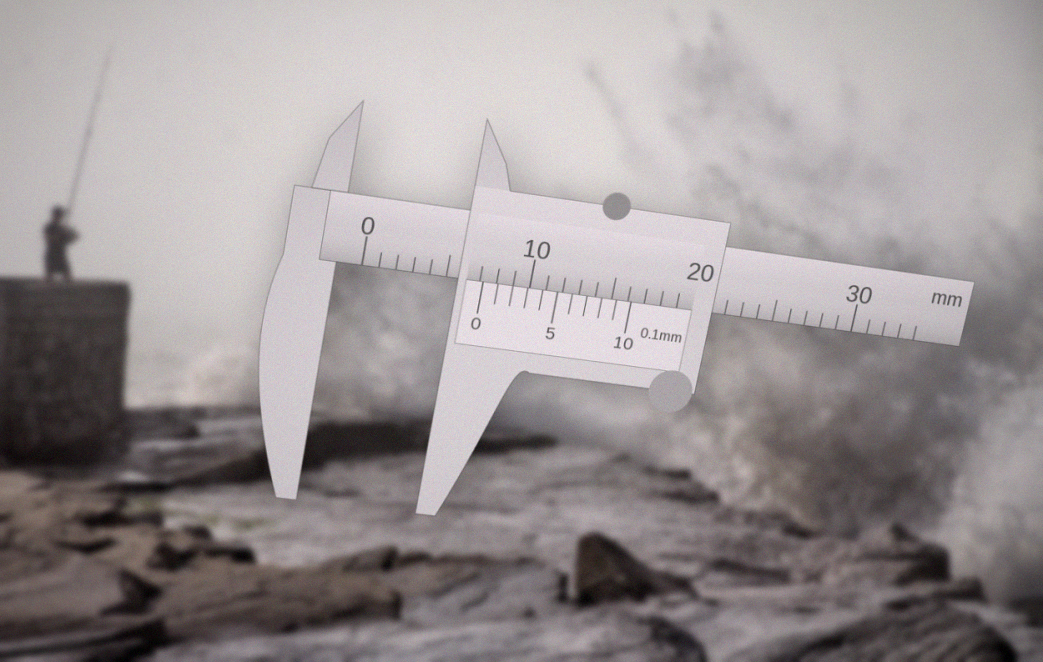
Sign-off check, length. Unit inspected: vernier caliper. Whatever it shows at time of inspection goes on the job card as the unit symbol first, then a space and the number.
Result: mm 7.2
